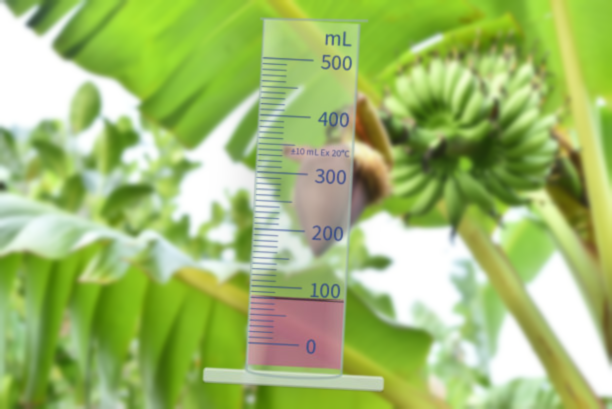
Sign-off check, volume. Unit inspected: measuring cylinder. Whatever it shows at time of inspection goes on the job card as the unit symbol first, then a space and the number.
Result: mL 80
